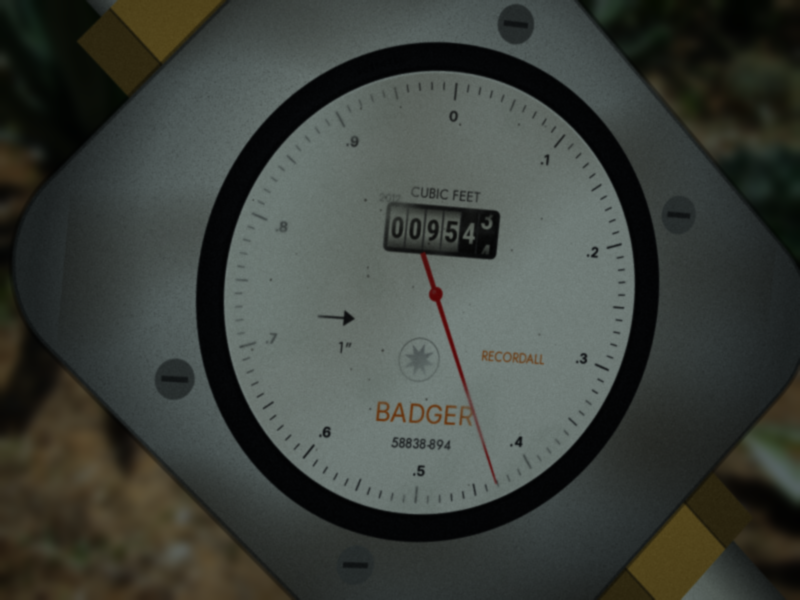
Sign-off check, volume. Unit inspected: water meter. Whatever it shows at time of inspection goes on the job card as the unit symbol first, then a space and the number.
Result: ft³ 9543.43
